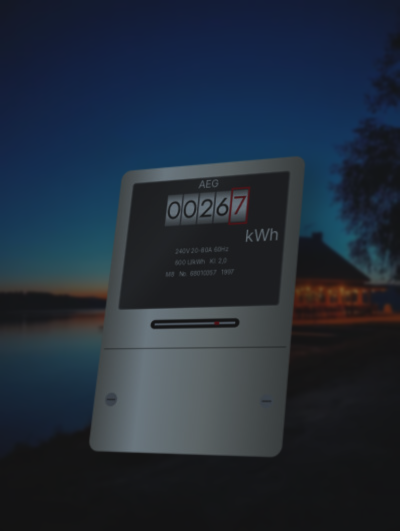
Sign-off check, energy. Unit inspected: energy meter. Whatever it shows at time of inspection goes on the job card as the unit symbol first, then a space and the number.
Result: kWh 26.7
